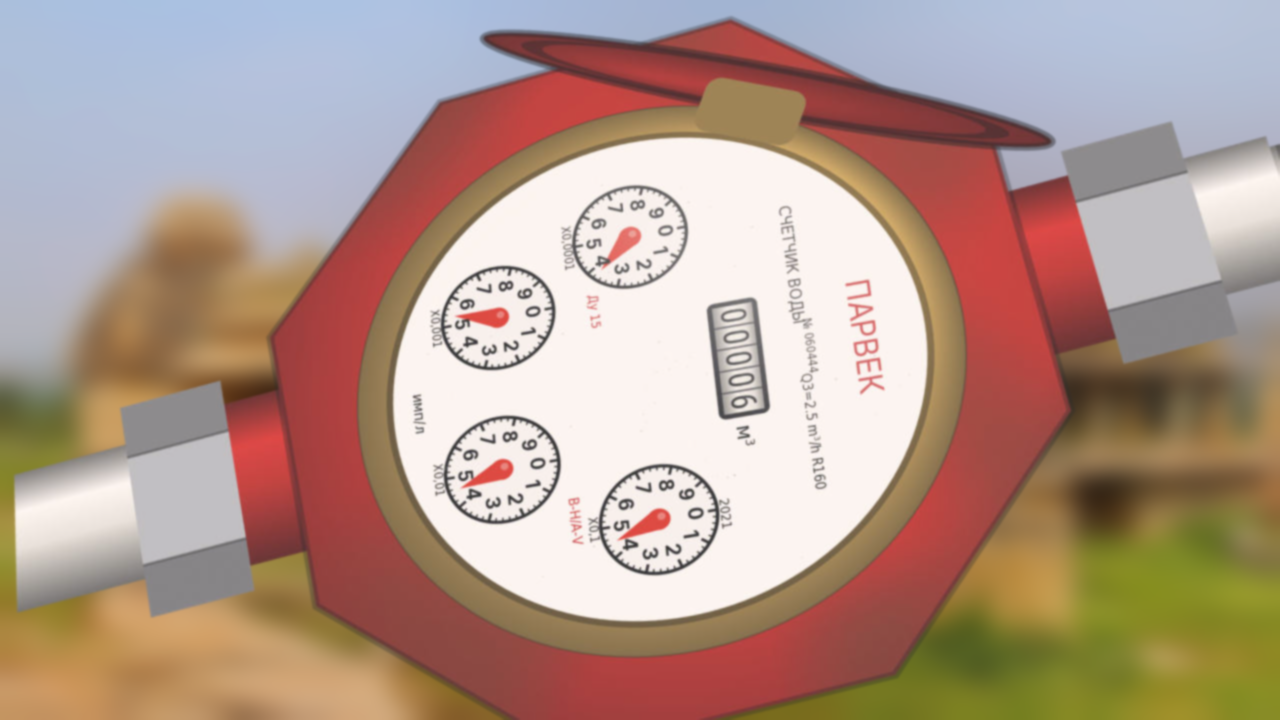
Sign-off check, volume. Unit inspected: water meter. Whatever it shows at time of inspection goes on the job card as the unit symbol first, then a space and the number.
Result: m³ 6.4453
